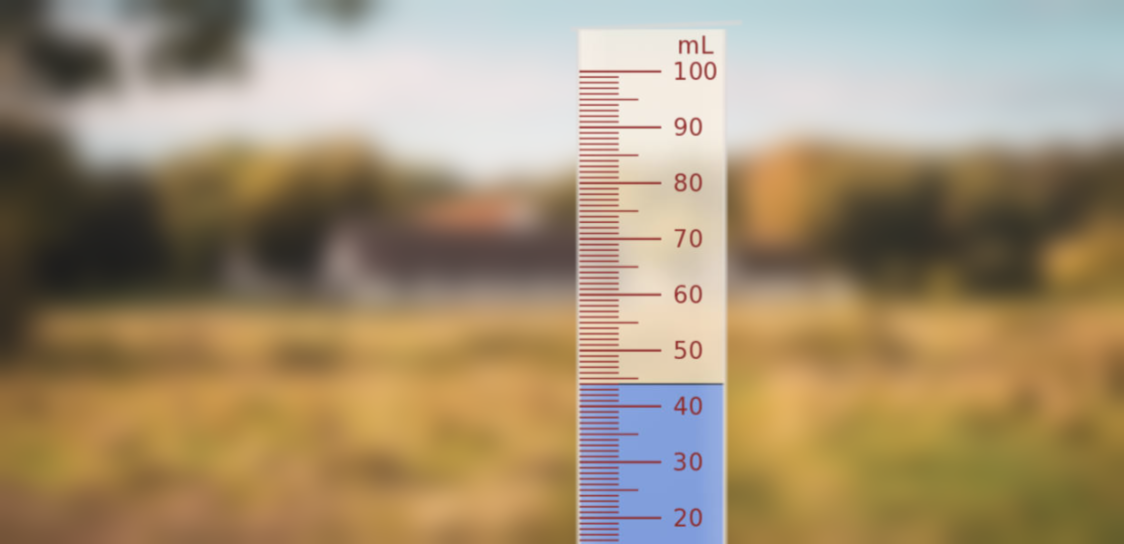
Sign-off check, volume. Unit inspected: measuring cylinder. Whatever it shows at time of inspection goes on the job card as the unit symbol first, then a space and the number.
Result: mL 44
